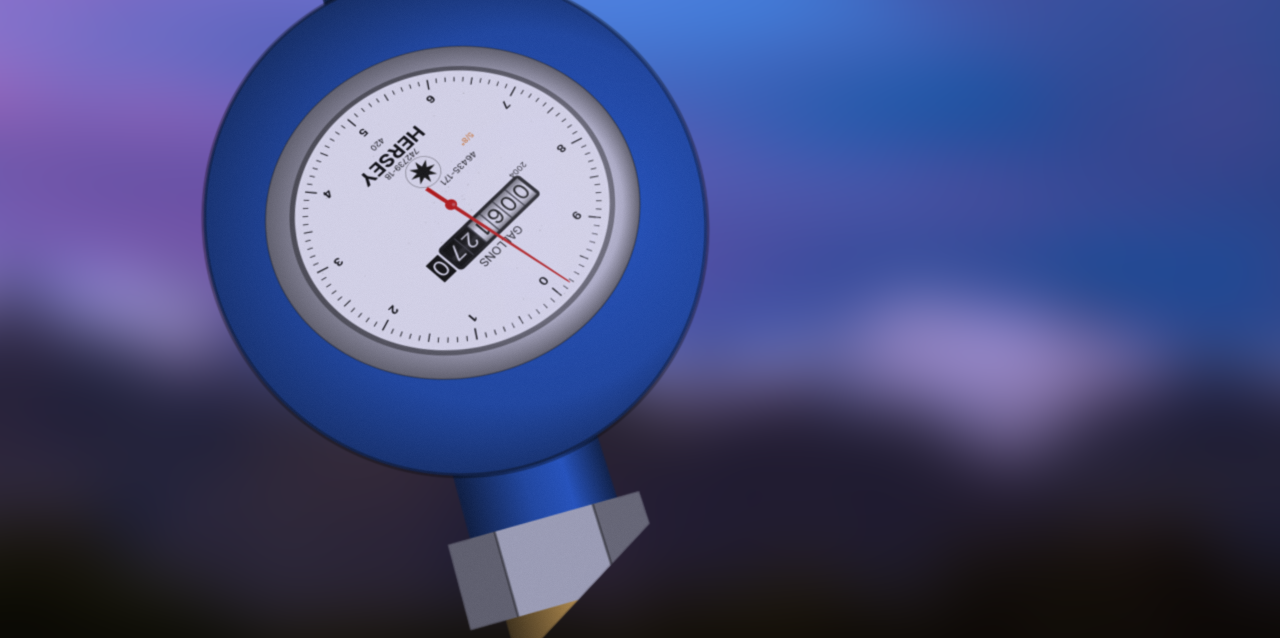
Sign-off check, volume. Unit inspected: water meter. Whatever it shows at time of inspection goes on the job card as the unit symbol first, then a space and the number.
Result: gal 61269.8
